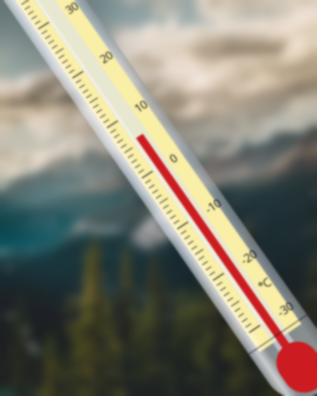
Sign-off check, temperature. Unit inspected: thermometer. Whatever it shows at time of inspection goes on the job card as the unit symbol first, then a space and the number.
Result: °C 6
